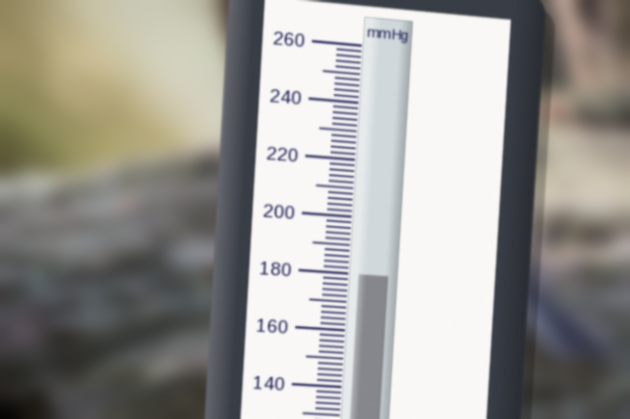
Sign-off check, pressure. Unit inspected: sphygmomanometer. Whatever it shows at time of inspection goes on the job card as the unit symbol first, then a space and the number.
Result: mmHg 180
